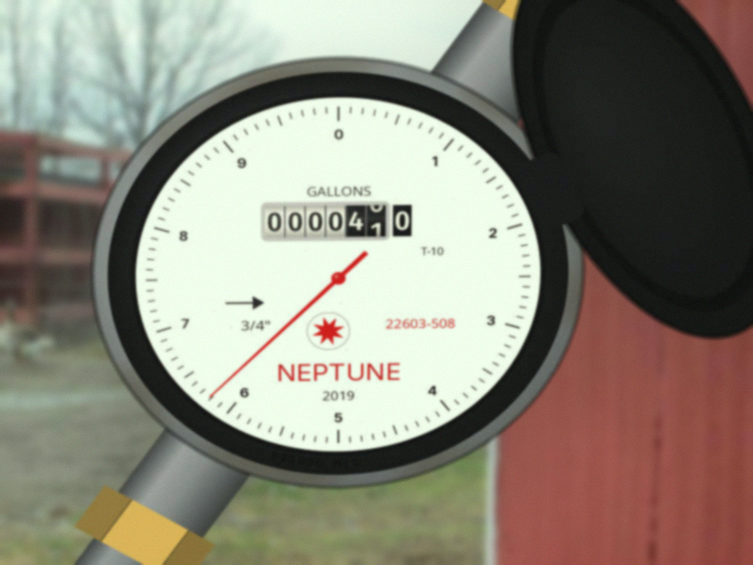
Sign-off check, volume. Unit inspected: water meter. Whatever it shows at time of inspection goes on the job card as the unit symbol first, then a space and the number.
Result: gal 406.2
